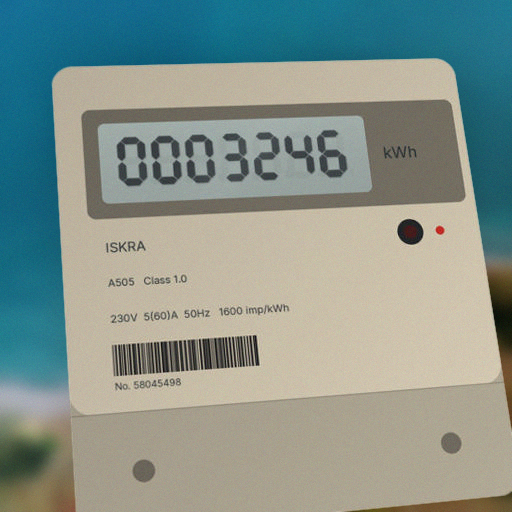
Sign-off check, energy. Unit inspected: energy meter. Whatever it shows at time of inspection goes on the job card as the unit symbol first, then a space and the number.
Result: kWh 3246
